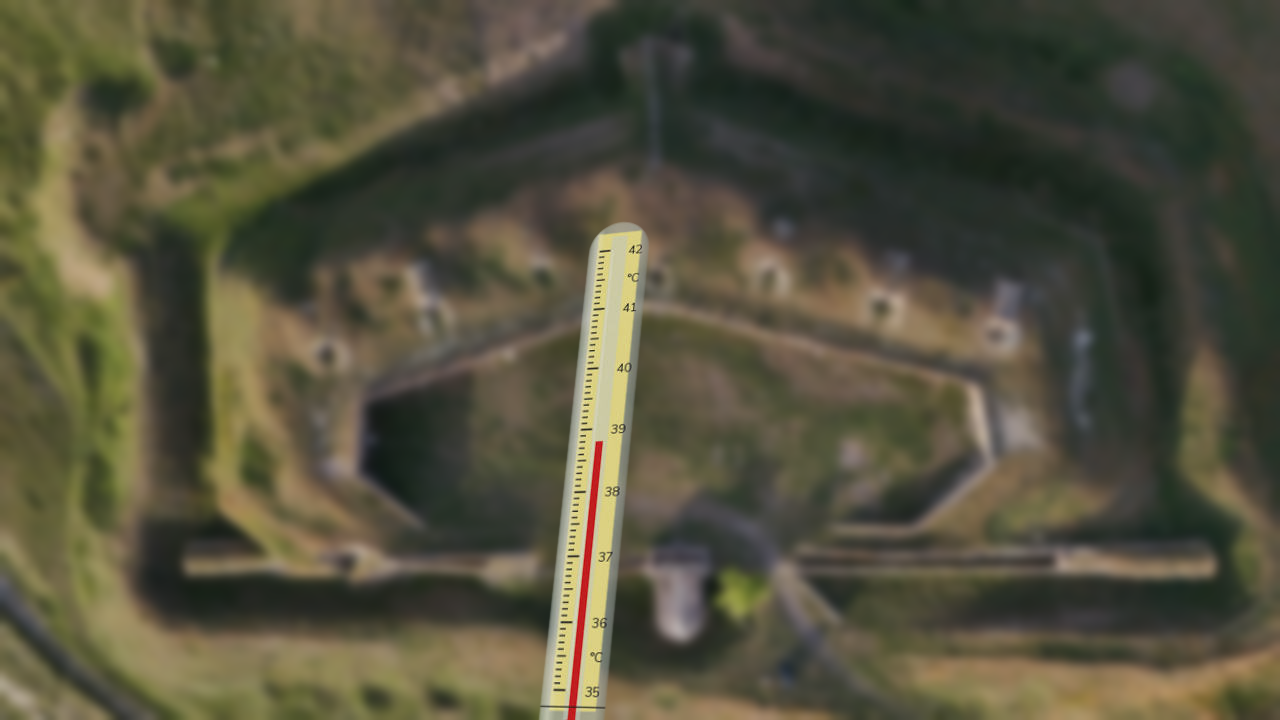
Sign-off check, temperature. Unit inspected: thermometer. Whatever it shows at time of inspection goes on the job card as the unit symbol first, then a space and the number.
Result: °C 38.8
